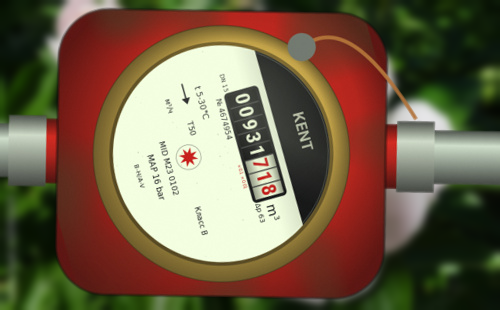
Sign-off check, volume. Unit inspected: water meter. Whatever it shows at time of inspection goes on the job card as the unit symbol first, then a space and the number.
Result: m³ 931.718
